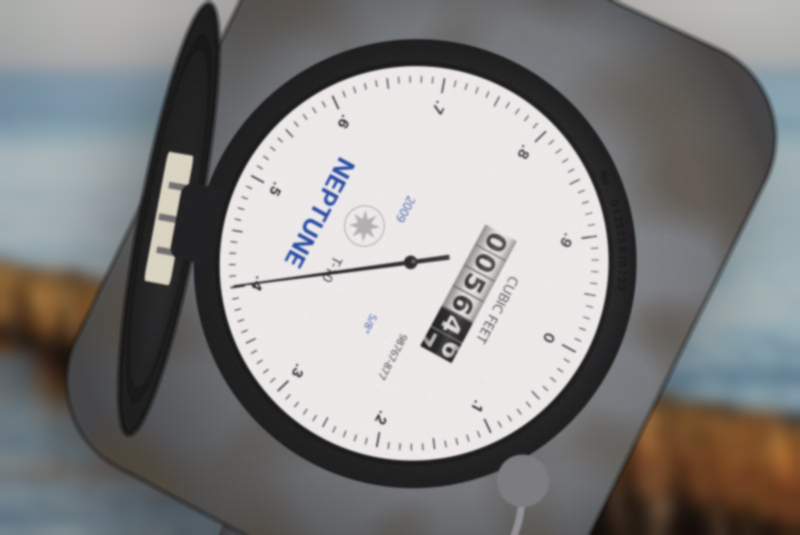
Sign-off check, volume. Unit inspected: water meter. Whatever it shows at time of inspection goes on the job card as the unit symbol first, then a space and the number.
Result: ft³ 5646.40
